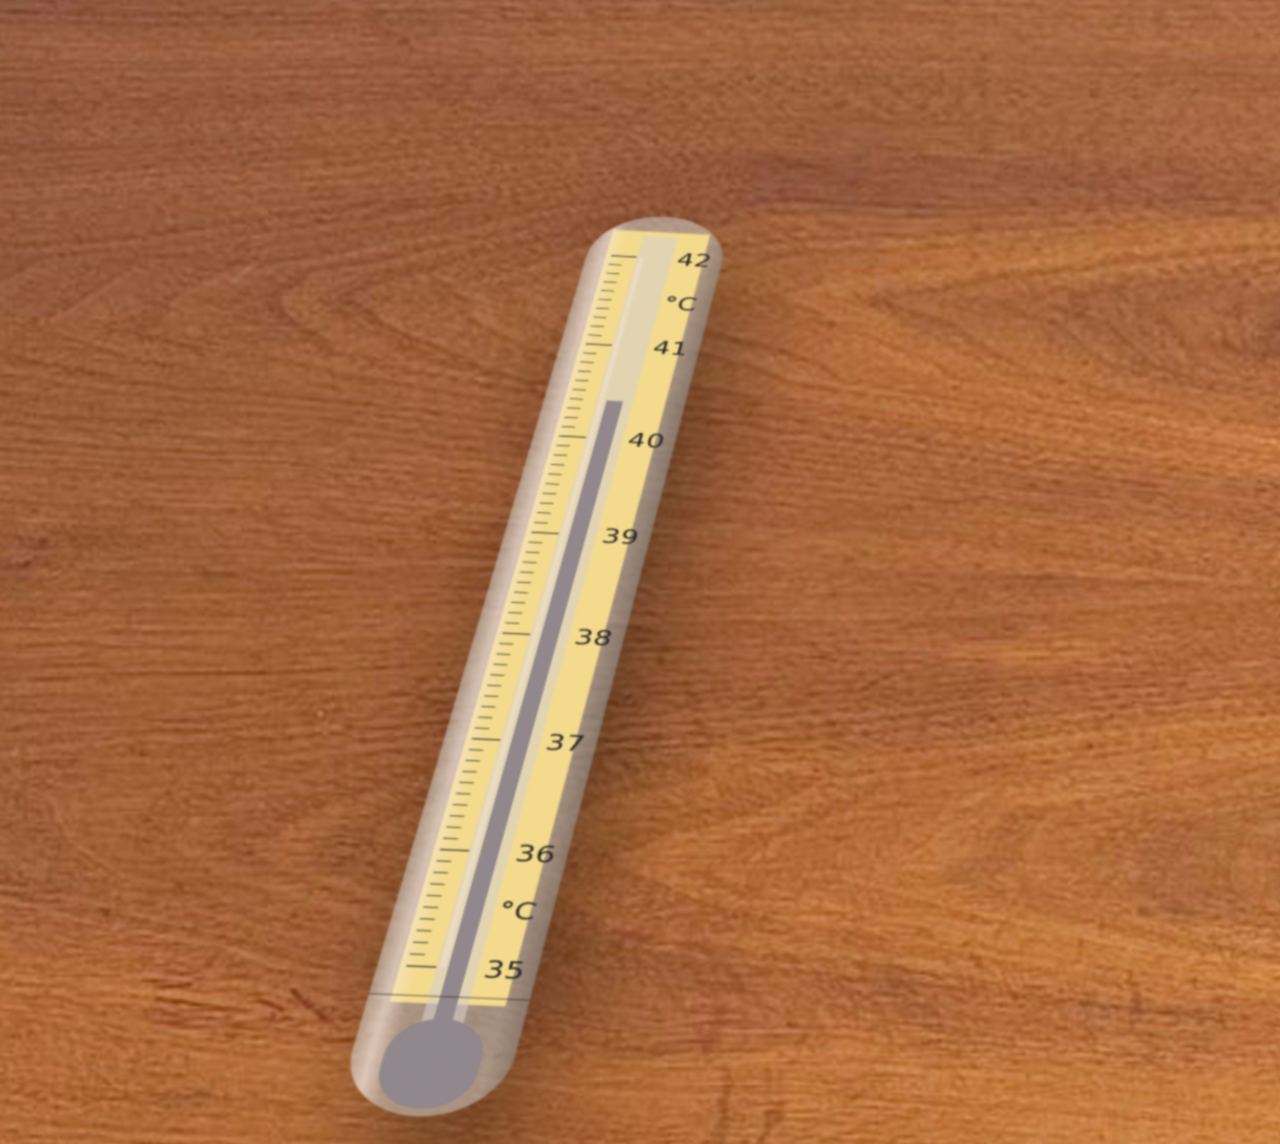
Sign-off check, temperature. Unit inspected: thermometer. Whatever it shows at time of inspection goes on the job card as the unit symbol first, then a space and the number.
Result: °C 40.4
